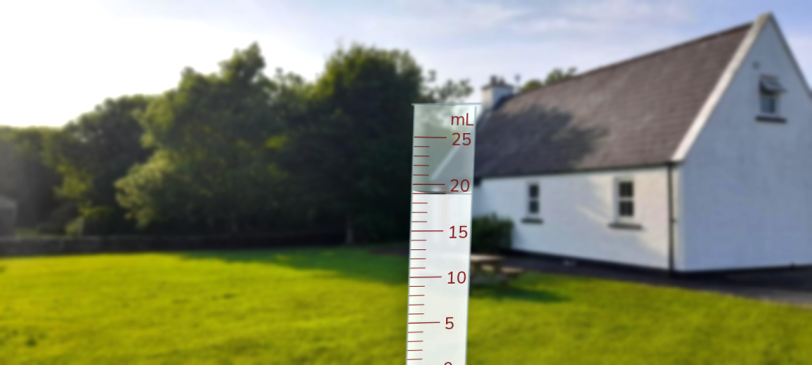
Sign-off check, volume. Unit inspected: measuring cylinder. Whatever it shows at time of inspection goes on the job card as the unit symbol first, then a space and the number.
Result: mL 19
